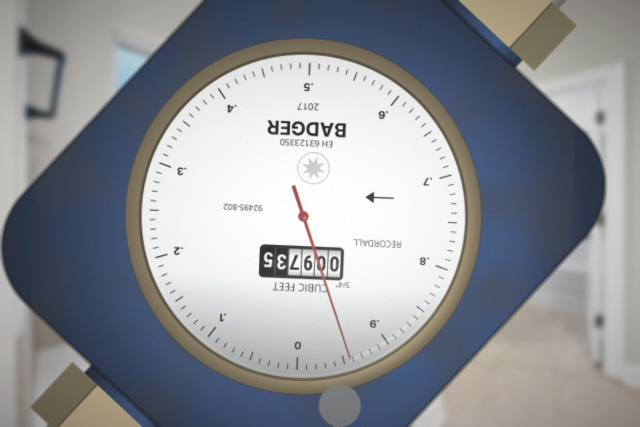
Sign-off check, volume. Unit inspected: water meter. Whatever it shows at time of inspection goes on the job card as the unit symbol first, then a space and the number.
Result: ft³ 9734.94
